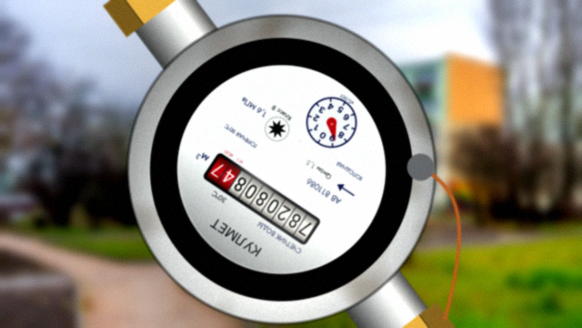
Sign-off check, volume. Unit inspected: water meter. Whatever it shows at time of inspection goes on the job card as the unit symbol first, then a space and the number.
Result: m³ 7820808.478
